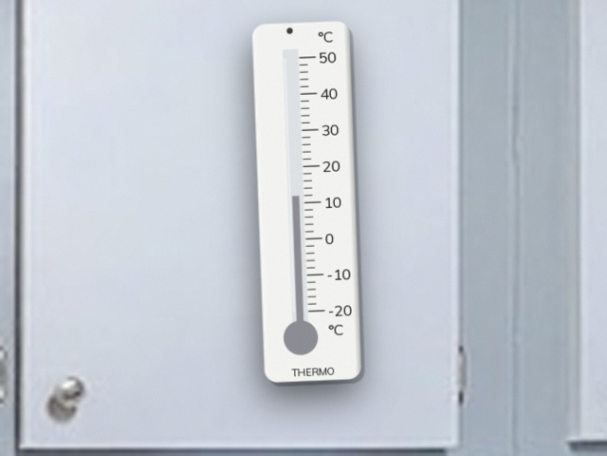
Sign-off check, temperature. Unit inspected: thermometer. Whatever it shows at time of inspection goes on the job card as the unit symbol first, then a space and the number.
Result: °C 12
